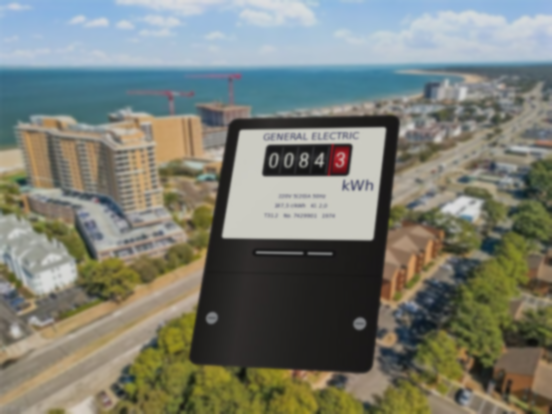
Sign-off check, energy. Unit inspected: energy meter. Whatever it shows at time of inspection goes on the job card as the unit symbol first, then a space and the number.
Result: kWh 84.3
